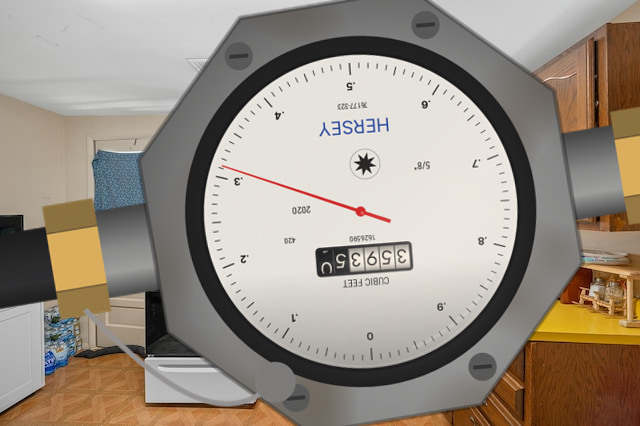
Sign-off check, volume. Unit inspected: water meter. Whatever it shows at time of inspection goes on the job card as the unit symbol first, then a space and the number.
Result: ft³ 359350.31
